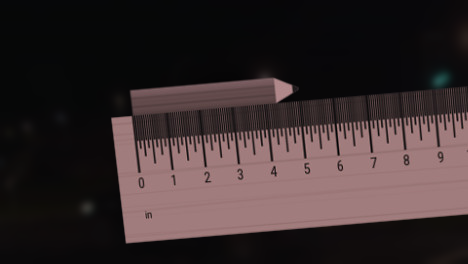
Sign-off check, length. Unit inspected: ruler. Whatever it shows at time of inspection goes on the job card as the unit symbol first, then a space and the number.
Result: in 5
